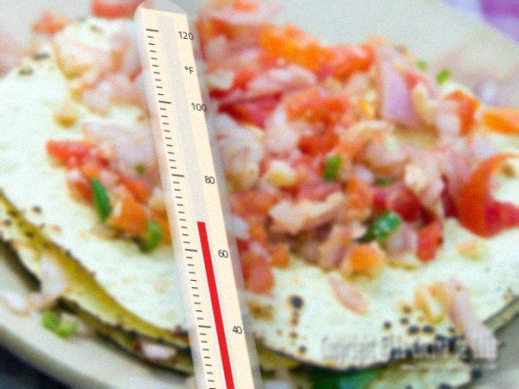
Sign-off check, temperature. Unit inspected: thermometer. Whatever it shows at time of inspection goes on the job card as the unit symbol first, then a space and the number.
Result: °F 68
